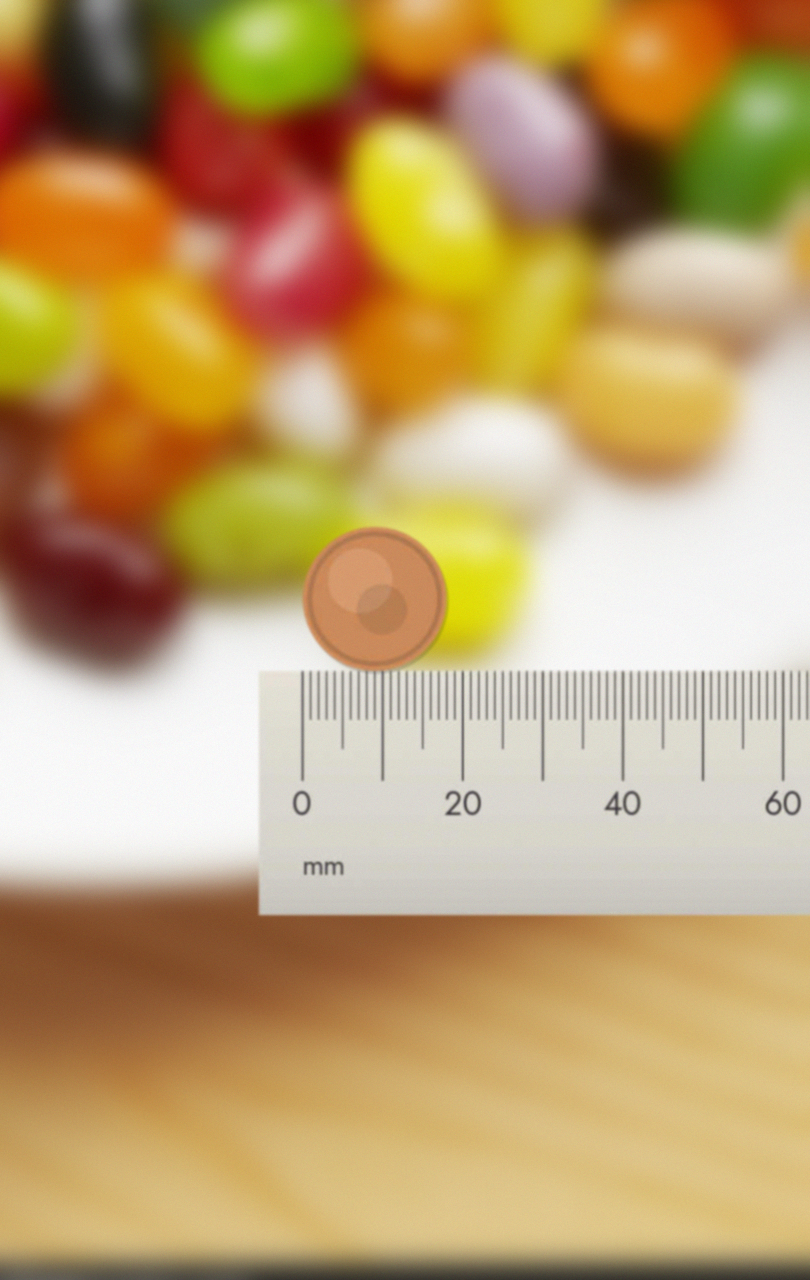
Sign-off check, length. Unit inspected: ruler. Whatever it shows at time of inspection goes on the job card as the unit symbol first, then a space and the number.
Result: mm 18
